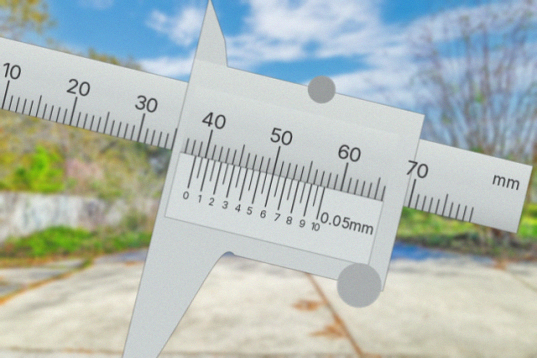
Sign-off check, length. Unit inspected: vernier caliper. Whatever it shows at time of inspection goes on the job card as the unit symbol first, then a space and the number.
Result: mm 38.6
